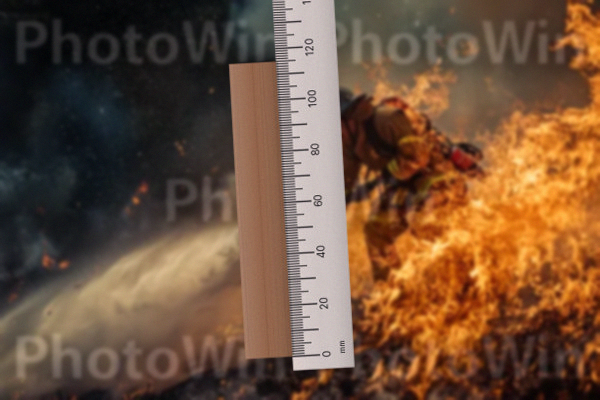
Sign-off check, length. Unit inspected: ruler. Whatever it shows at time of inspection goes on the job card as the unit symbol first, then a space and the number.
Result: mm 115
